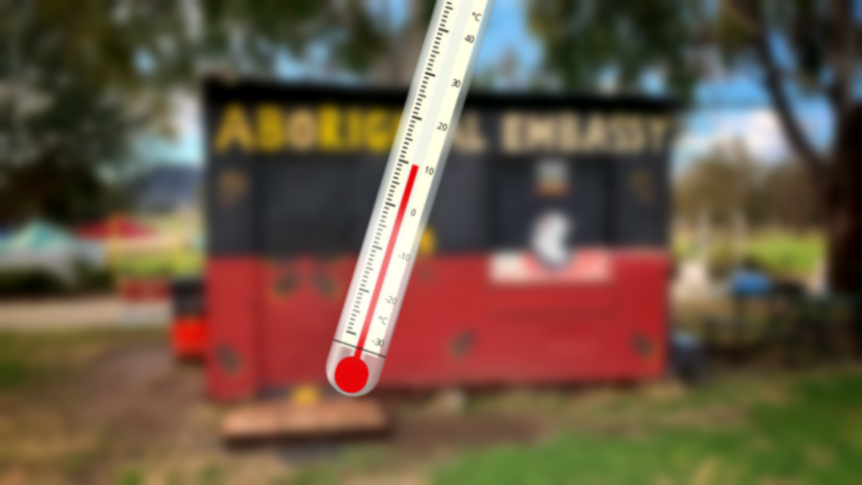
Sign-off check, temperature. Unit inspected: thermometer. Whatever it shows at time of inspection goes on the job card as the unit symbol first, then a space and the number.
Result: °C 10
